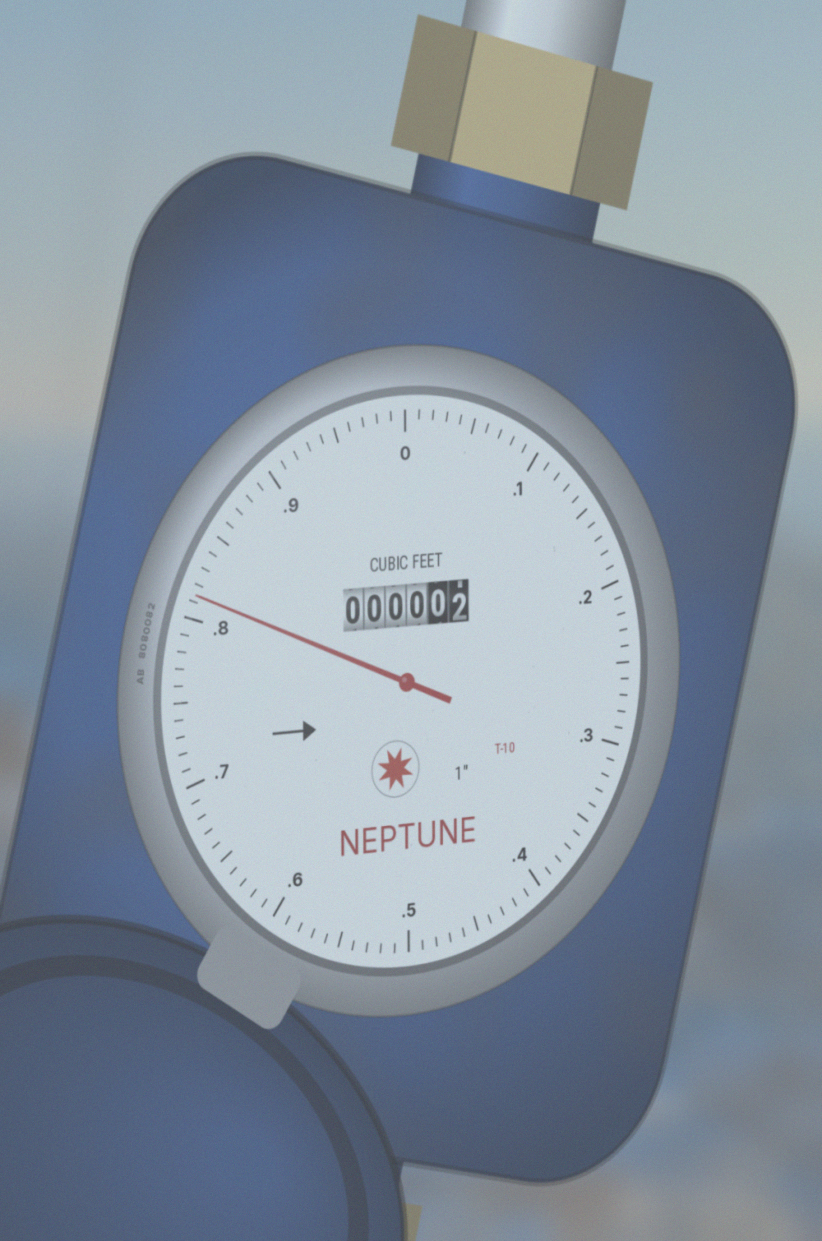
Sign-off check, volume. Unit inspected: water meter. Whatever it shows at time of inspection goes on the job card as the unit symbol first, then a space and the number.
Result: ft³ 1.81
